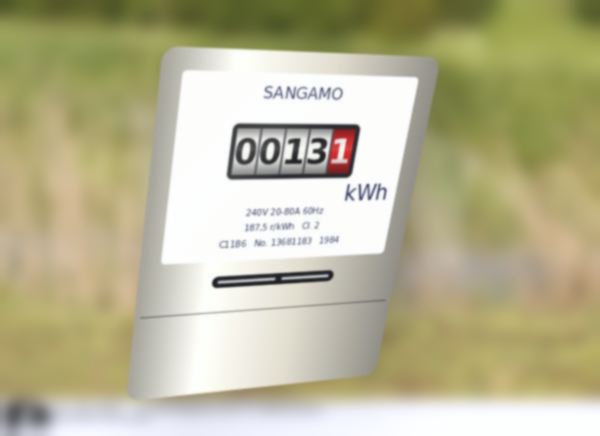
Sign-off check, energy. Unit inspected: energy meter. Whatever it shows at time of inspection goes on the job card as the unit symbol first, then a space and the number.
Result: kWh 13.1
